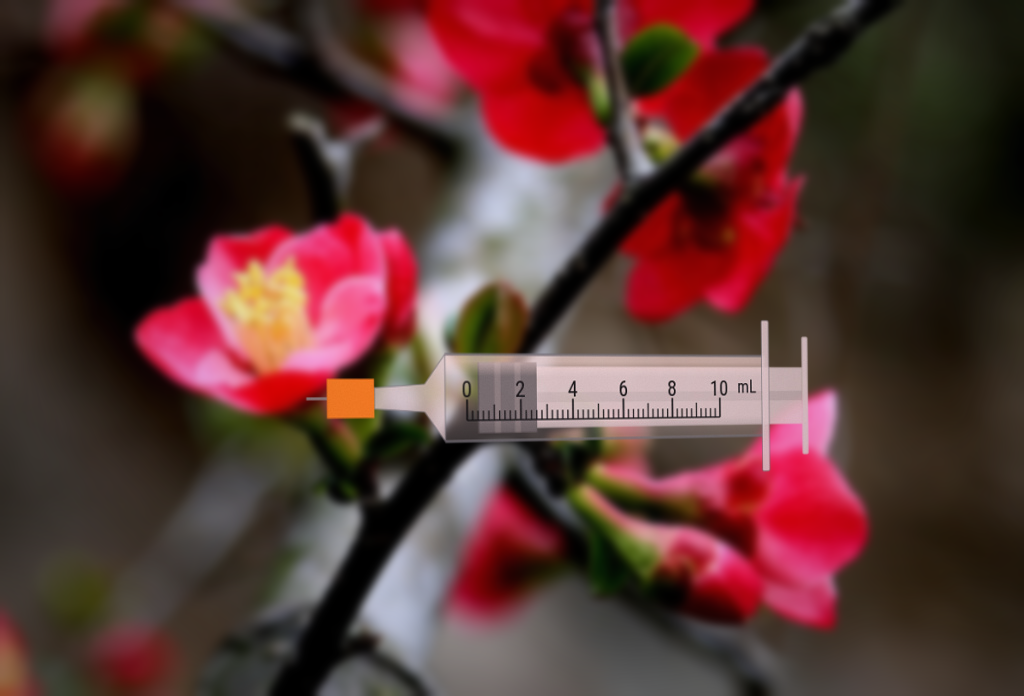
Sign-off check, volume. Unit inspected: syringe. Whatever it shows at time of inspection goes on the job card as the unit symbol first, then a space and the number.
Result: mL 0.4
